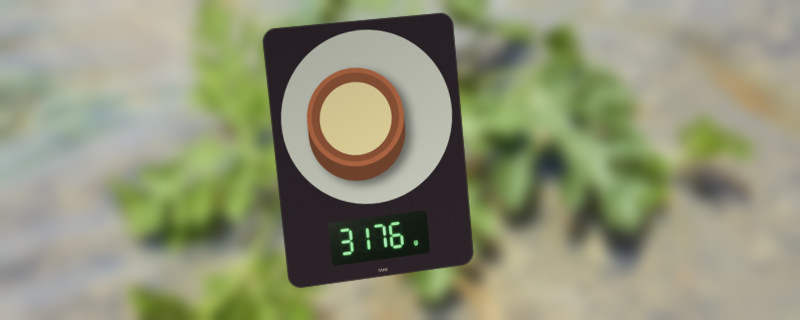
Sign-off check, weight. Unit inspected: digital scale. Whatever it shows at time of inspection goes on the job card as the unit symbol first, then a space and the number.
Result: g 3176
